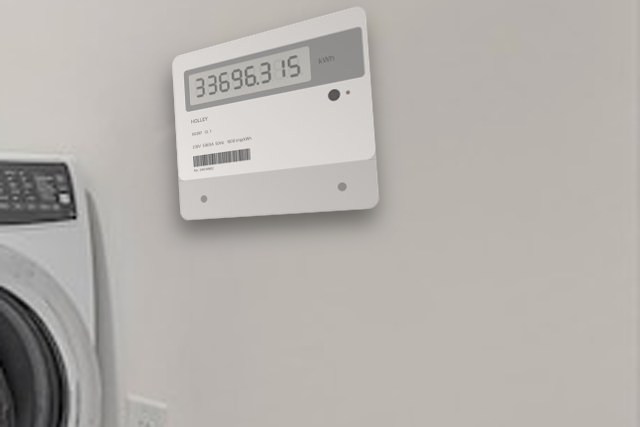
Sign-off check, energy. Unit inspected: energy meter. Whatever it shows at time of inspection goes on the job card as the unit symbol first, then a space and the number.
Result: kWh 33696.315
